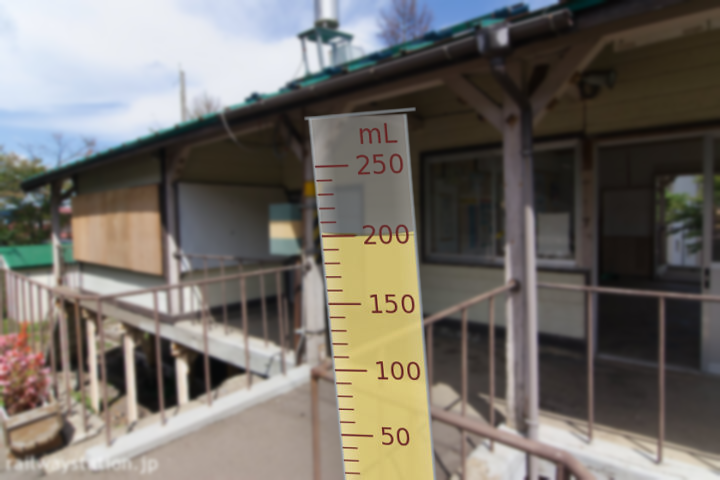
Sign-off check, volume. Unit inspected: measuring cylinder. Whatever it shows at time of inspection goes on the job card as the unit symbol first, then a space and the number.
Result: mL 200
